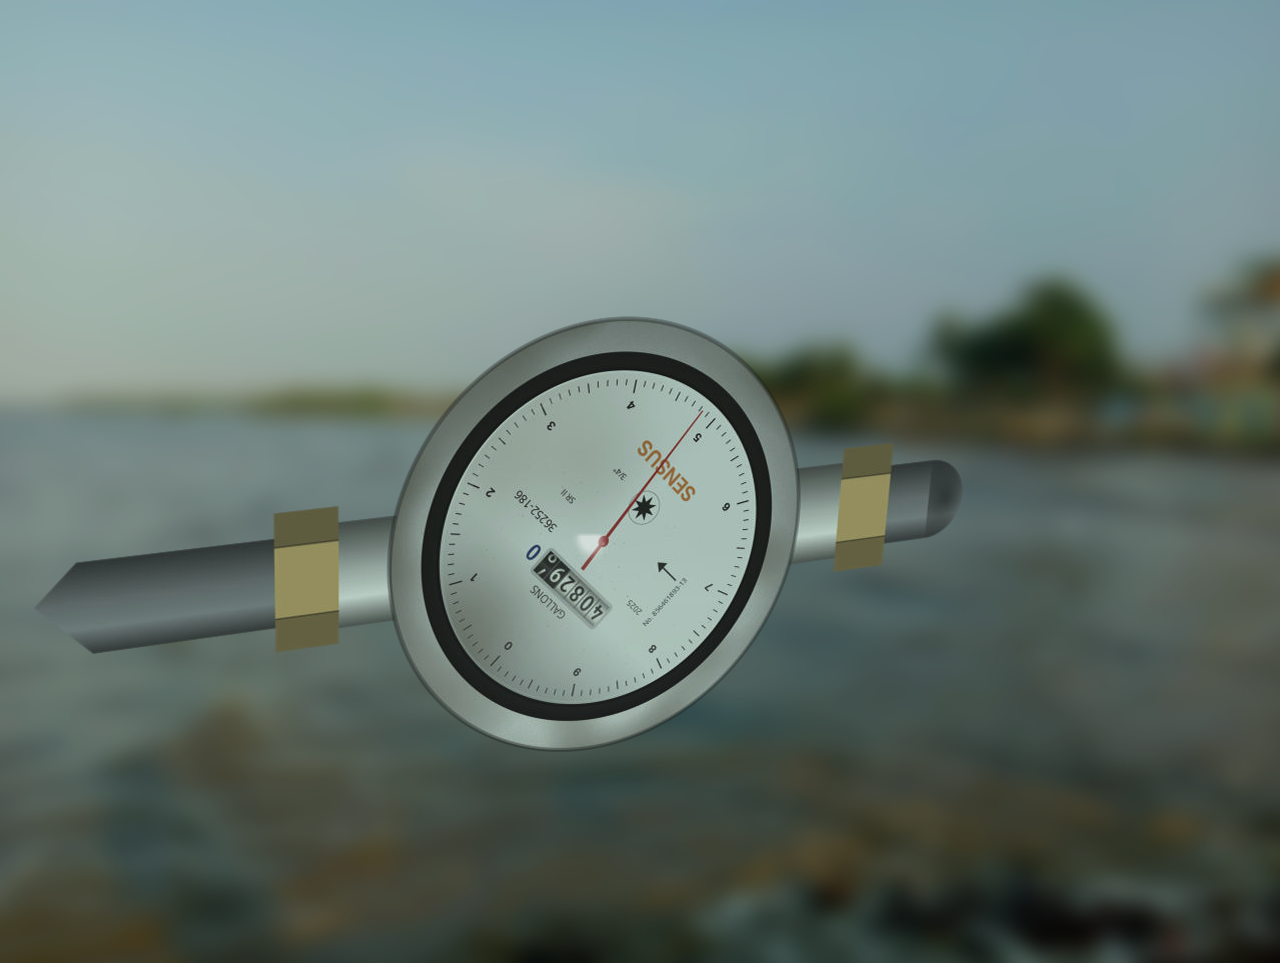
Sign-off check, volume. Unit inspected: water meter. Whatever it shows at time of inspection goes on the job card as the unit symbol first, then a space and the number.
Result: gal 4082974.8
